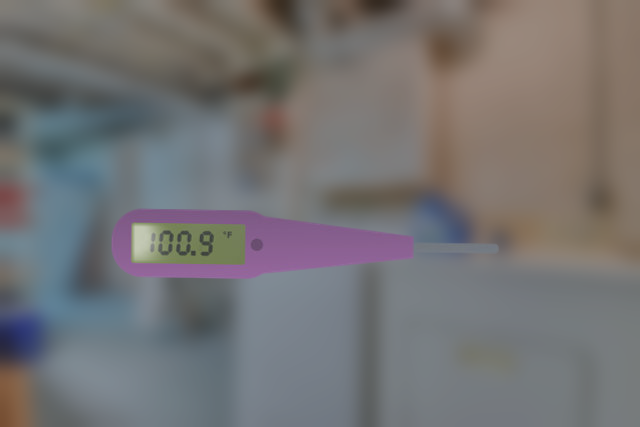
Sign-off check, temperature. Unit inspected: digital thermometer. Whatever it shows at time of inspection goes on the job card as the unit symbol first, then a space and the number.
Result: °F 100.9
